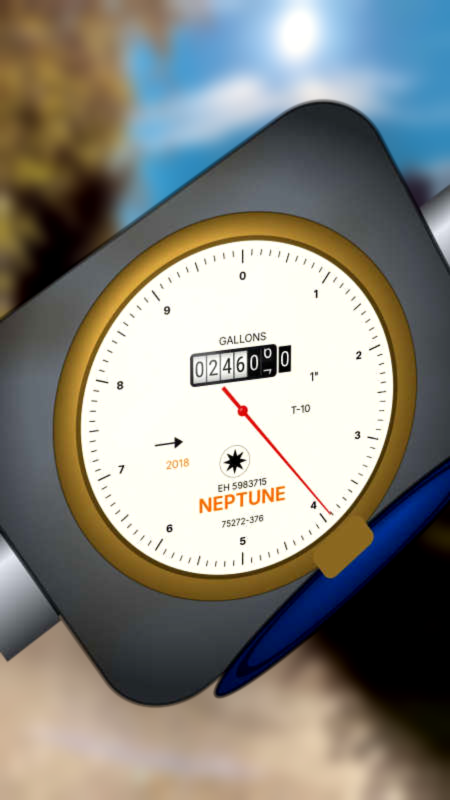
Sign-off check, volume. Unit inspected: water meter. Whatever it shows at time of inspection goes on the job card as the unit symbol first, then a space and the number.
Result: gal 246063.9
